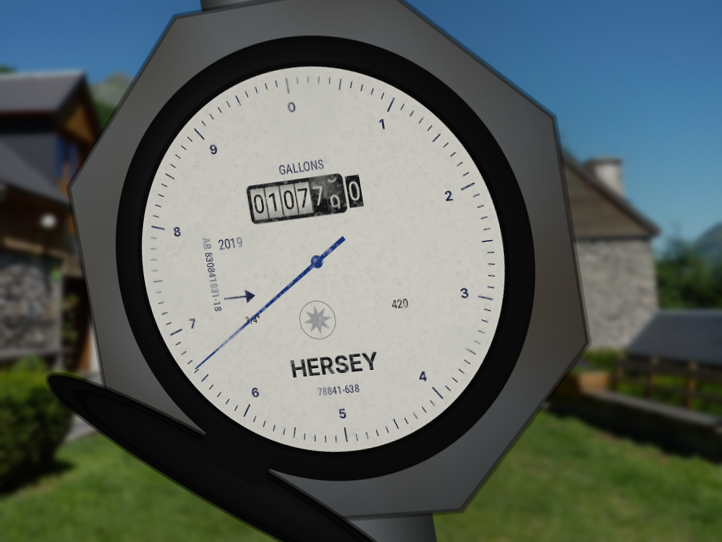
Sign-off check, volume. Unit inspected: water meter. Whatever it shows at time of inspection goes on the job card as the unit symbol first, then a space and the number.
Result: gal 107786.6
